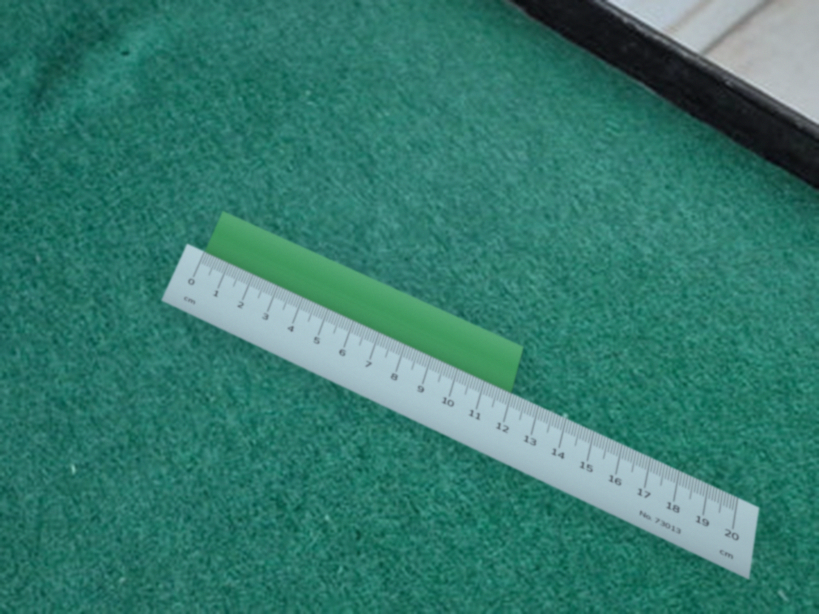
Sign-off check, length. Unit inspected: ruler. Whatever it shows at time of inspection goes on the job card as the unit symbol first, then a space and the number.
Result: cm 12
